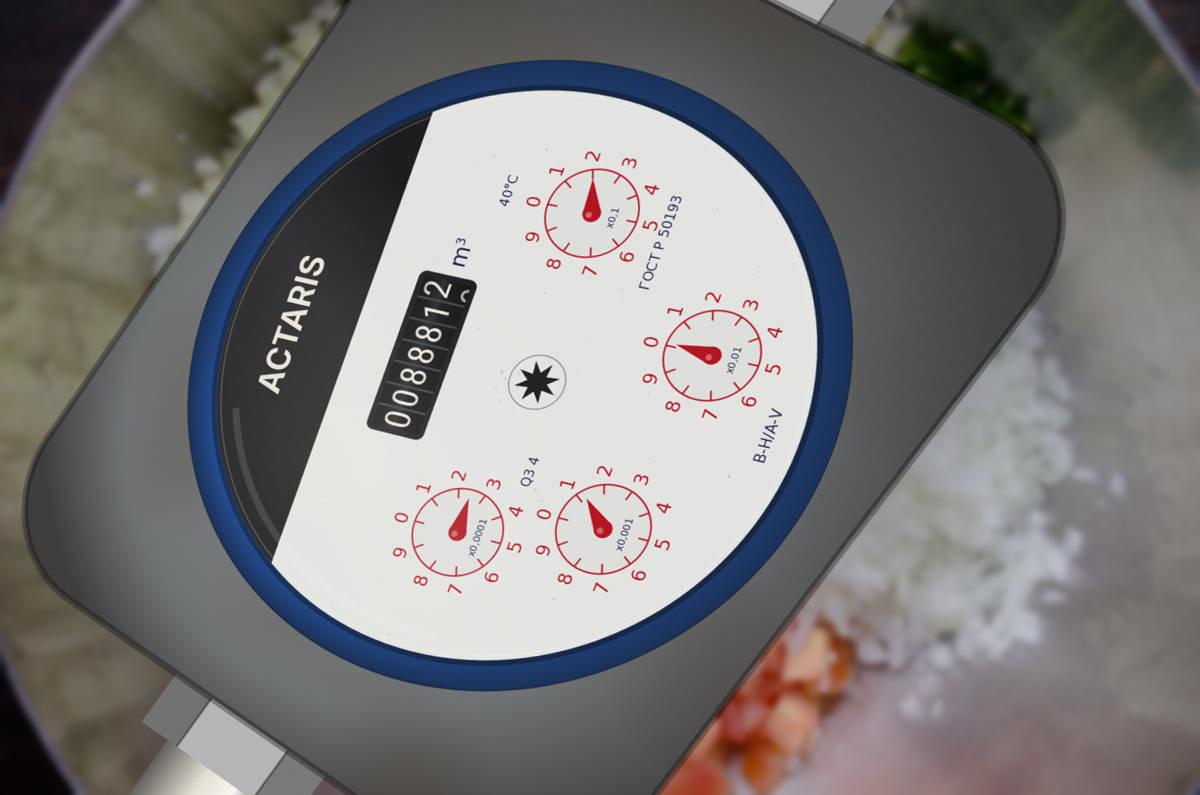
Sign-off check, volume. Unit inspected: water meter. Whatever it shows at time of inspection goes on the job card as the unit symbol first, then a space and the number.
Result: m³ 88812.2012
